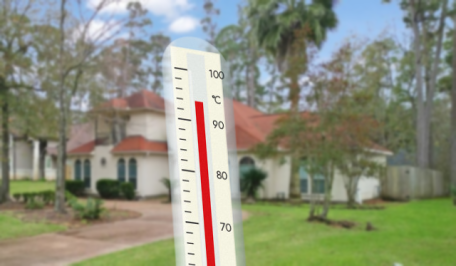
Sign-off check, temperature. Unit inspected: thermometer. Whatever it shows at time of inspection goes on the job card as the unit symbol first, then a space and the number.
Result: °C 94
